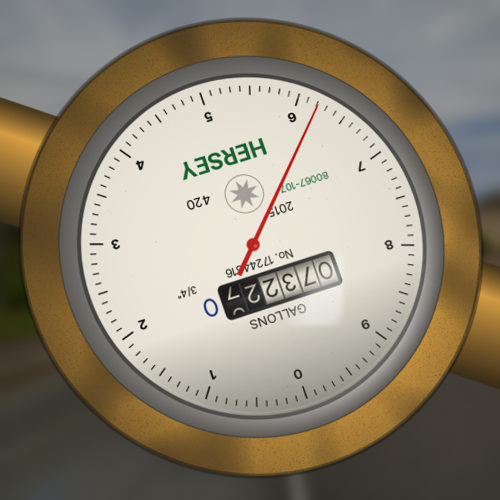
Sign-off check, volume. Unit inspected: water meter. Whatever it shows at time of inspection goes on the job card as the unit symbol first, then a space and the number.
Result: gal 732266.2
